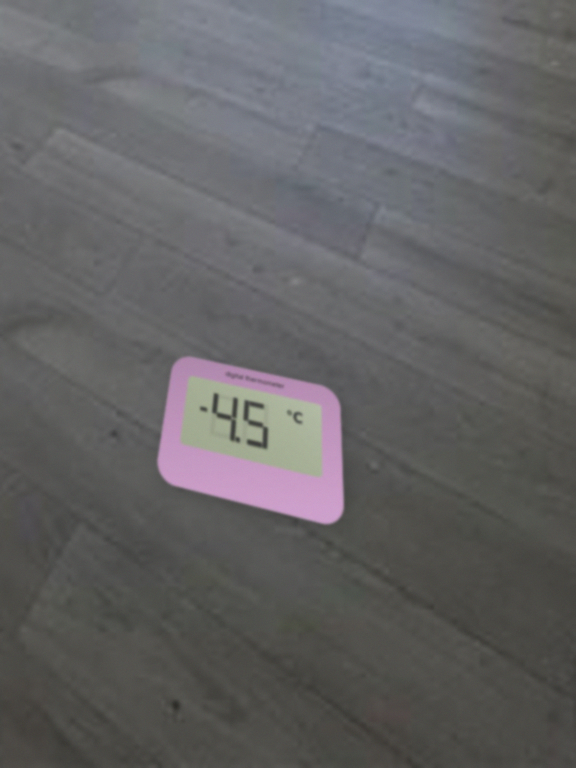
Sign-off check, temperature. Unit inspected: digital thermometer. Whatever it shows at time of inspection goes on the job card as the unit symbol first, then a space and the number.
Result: °C -4.5
